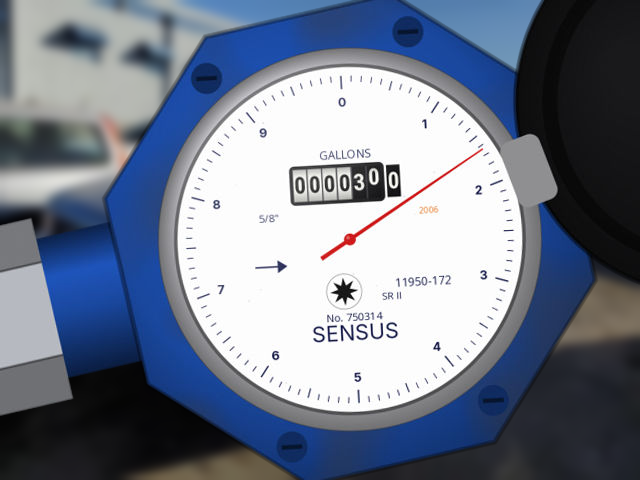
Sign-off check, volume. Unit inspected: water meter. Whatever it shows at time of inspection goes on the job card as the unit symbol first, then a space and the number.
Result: gal 301.6
